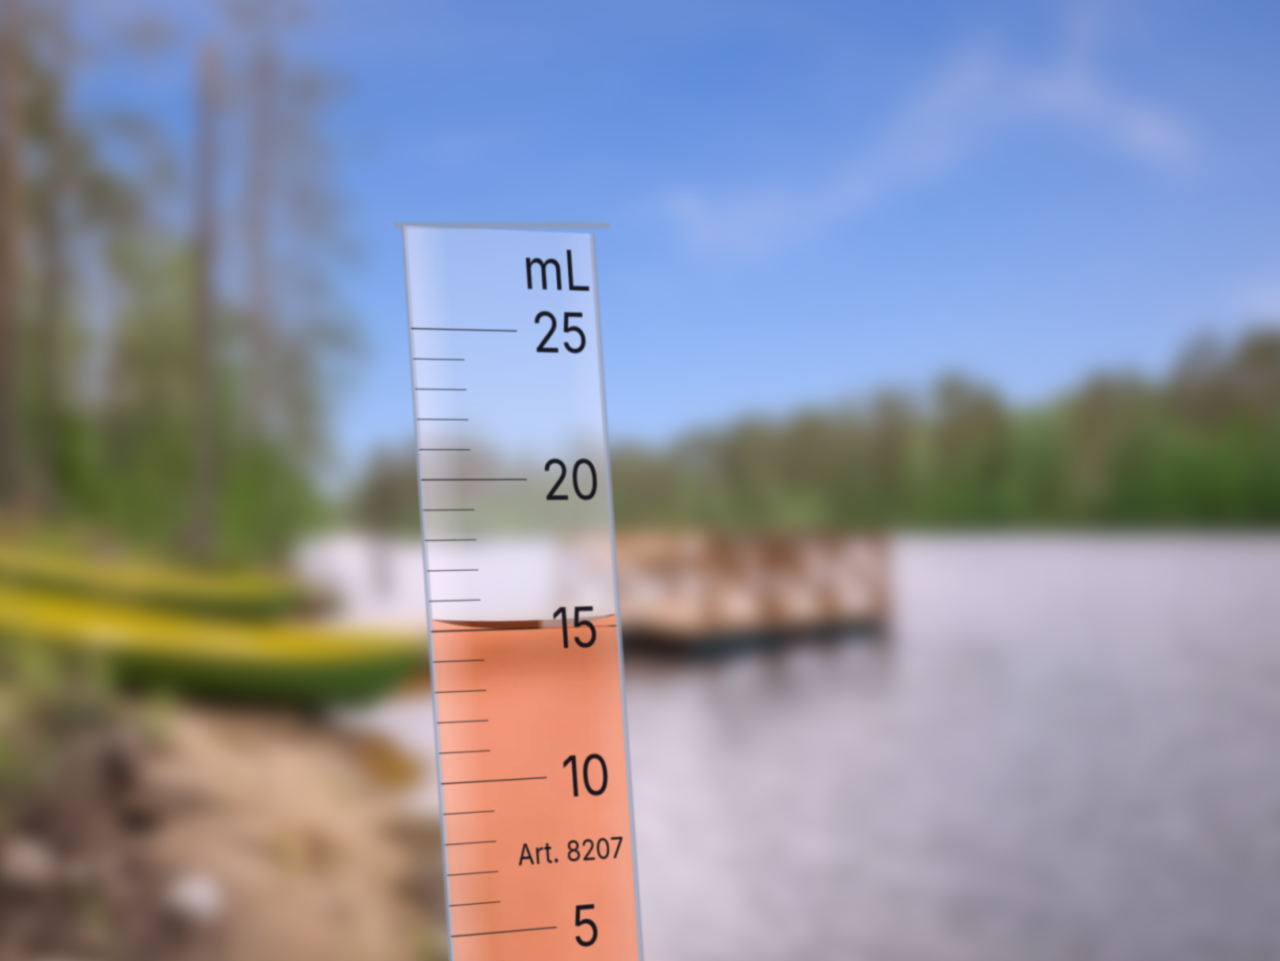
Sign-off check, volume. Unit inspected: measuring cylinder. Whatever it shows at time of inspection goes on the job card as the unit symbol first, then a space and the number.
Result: mL 15
